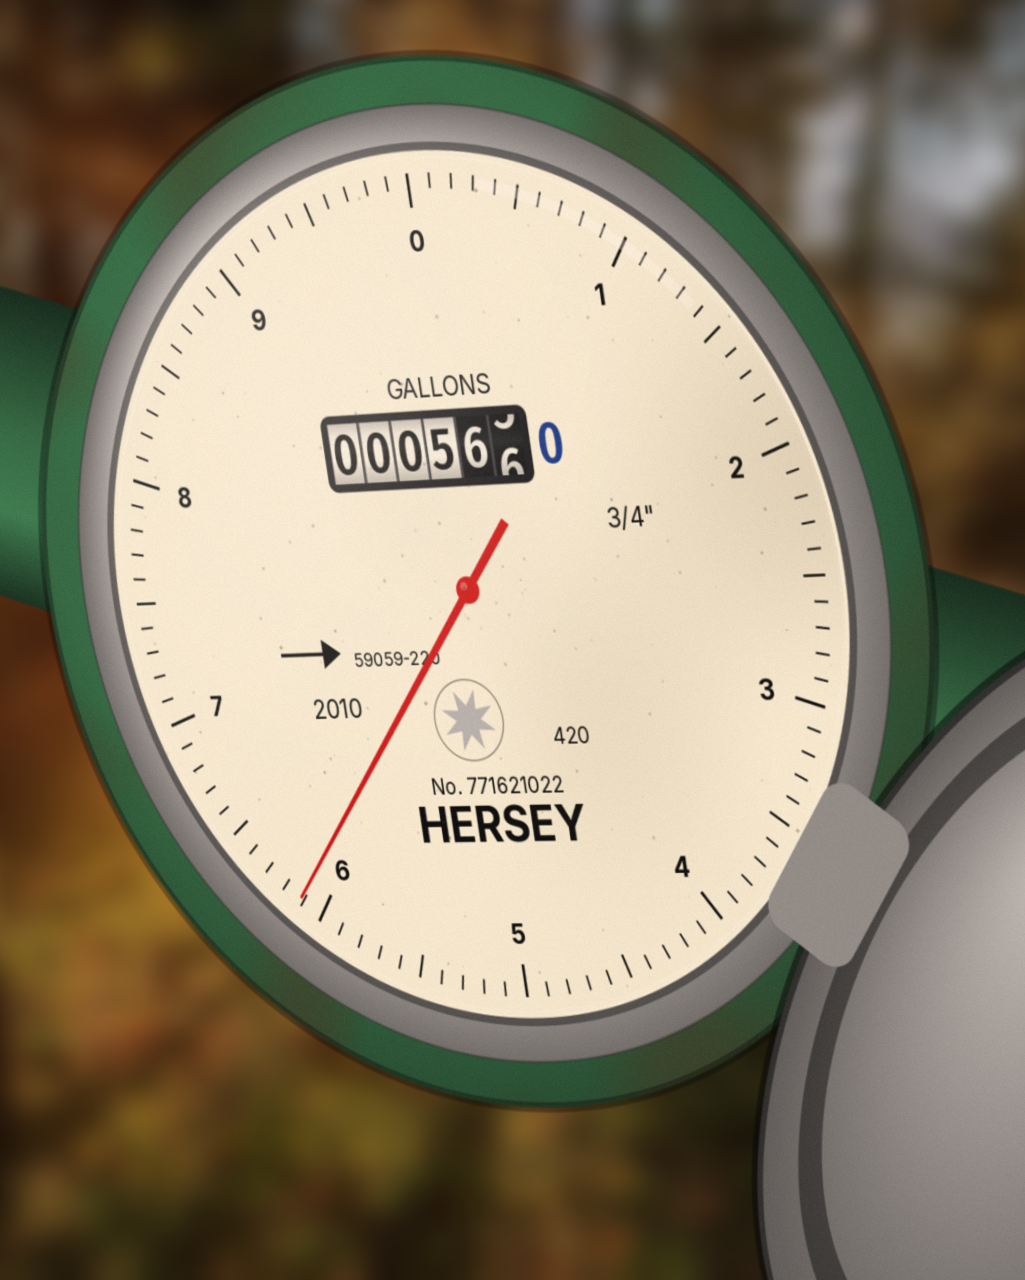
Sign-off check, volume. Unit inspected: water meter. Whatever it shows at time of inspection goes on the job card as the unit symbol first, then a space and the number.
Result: gal 5656.1
